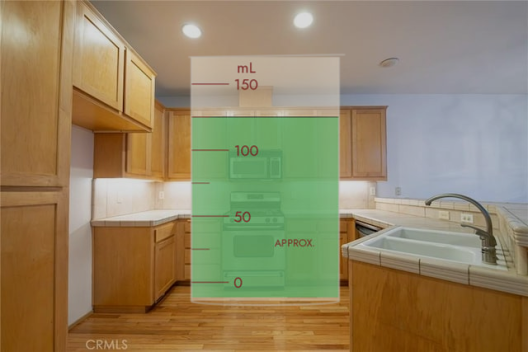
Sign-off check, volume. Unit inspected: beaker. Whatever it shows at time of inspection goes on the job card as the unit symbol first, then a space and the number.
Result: mL 125
